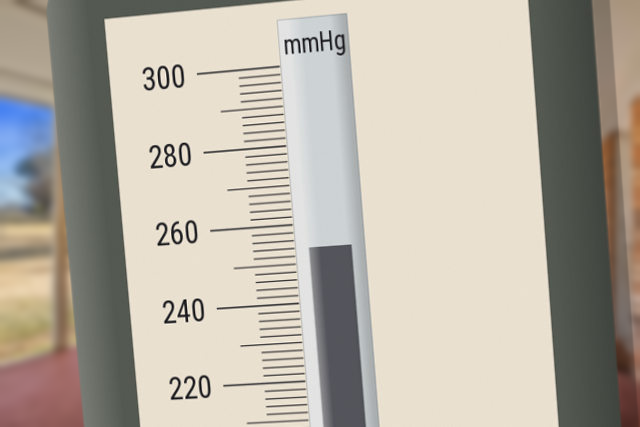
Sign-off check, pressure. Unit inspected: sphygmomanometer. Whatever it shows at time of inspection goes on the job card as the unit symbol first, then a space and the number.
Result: mmHg 254
